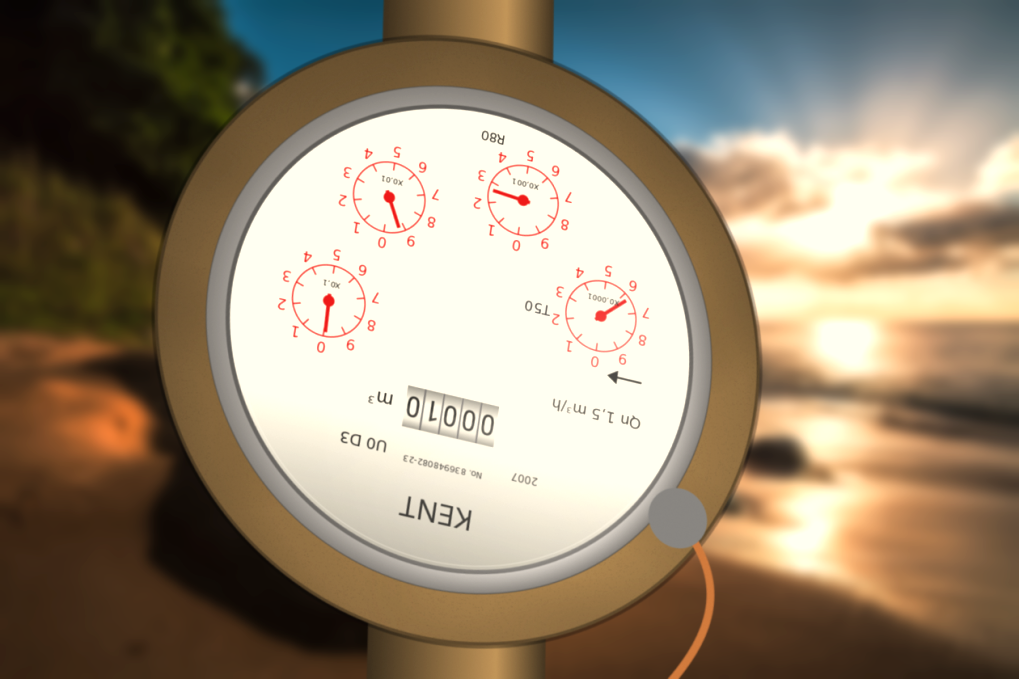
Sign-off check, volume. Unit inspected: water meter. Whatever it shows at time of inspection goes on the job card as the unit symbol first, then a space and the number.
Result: m³ 9.9926
